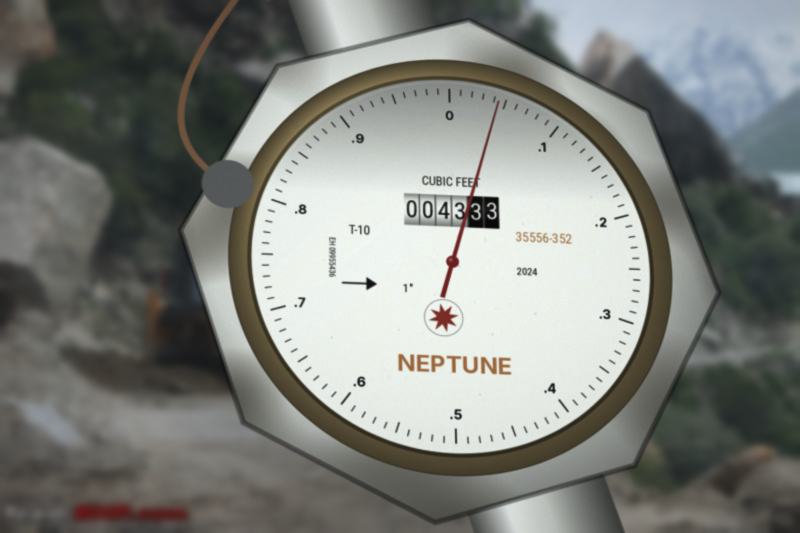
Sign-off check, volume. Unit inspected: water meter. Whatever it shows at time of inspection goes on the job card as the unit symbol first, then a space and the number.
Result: ft³ 4333.04
